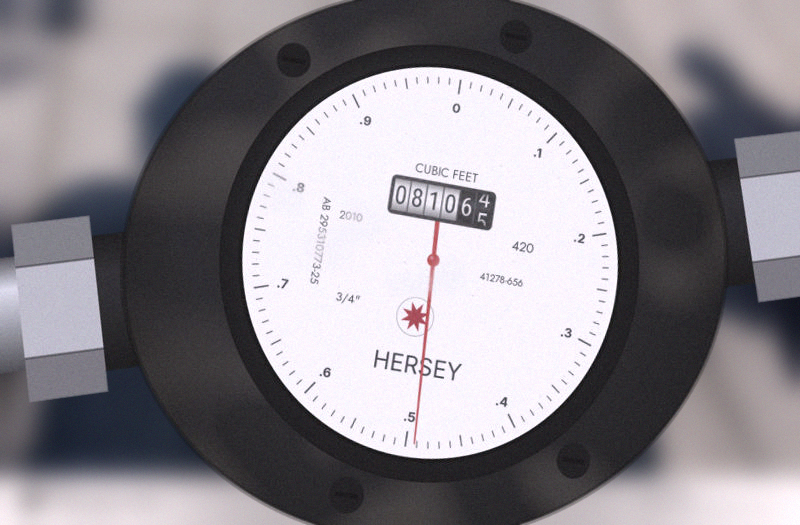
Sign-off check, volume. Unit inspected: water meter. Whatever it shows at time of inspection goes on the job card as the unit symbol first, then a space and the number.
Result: ft³ 81064.49
